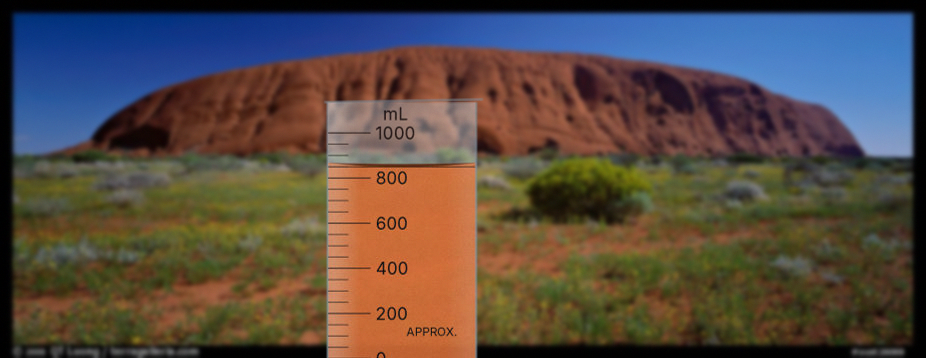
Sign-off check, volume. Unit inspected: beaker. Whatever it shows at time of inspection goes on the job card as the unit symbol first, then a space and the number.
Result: mL 850
